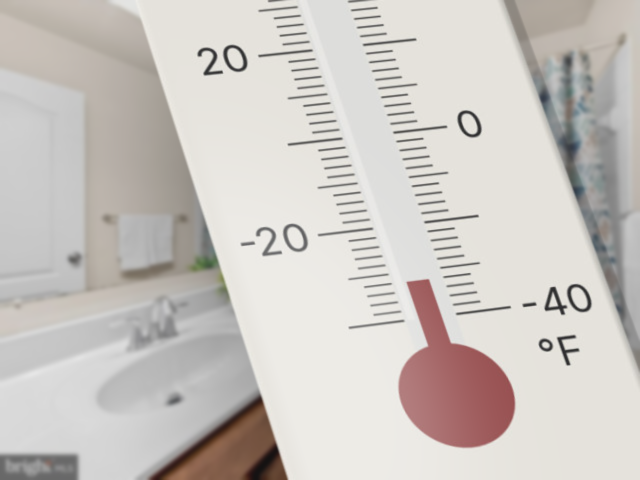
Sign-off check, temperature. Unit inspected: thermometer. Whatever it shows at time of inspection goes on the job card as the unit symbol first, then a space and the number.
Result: °F -32
